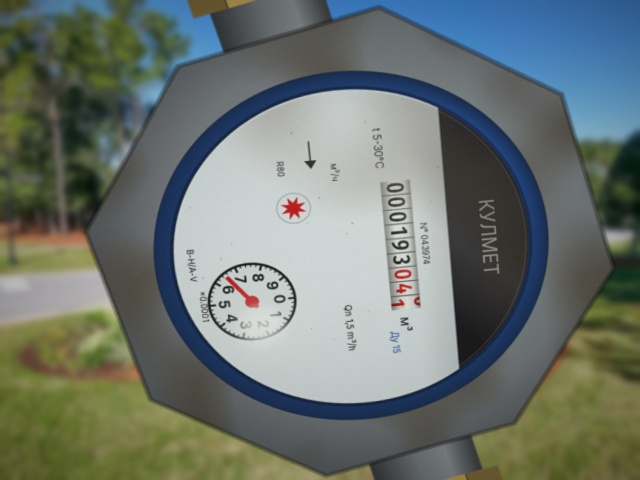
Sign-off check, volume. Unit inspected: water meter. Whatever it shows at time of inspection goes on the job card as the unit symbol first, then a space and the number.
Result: m³ 193.0406
